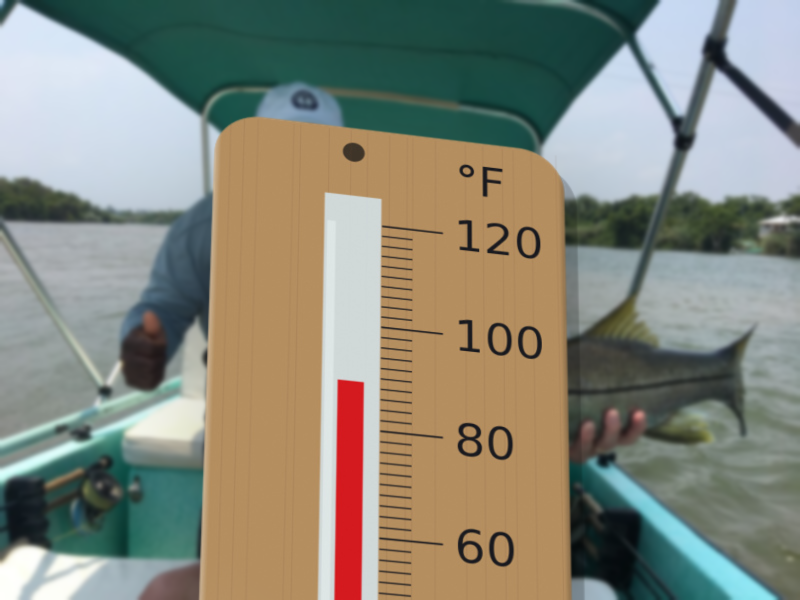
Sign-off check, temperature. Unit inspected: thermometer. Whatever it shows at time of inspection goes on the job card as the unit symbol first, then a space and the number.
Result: °F 89
